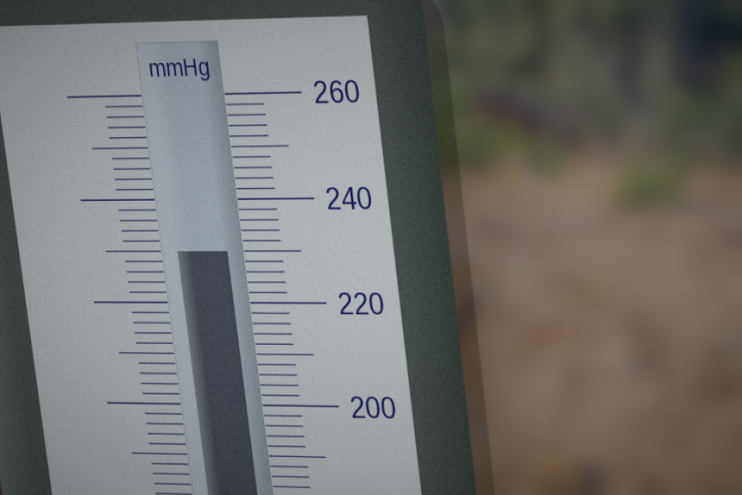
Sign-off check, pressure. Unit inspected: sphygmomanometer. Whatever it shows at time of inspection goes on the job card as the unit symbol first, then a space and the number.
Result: mmHg 230
